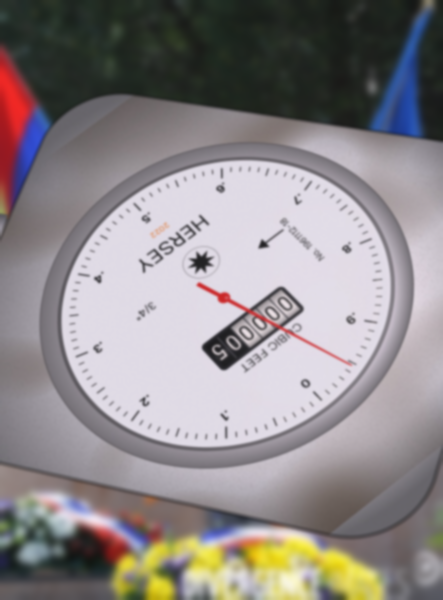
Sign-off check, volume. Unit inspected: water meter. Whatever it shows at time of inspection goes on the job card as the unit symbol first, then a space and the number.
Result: ft³ 4.95
